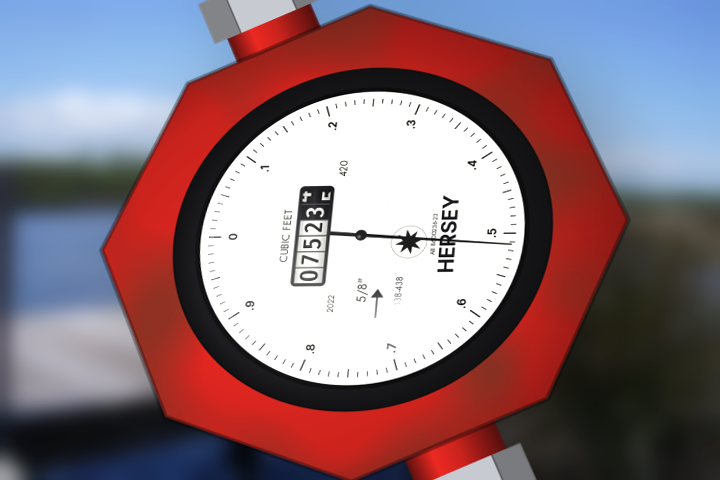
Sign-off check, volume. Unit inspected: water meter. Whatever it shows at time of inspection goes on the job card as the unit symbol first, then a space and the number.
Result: ft³ 75234.51
